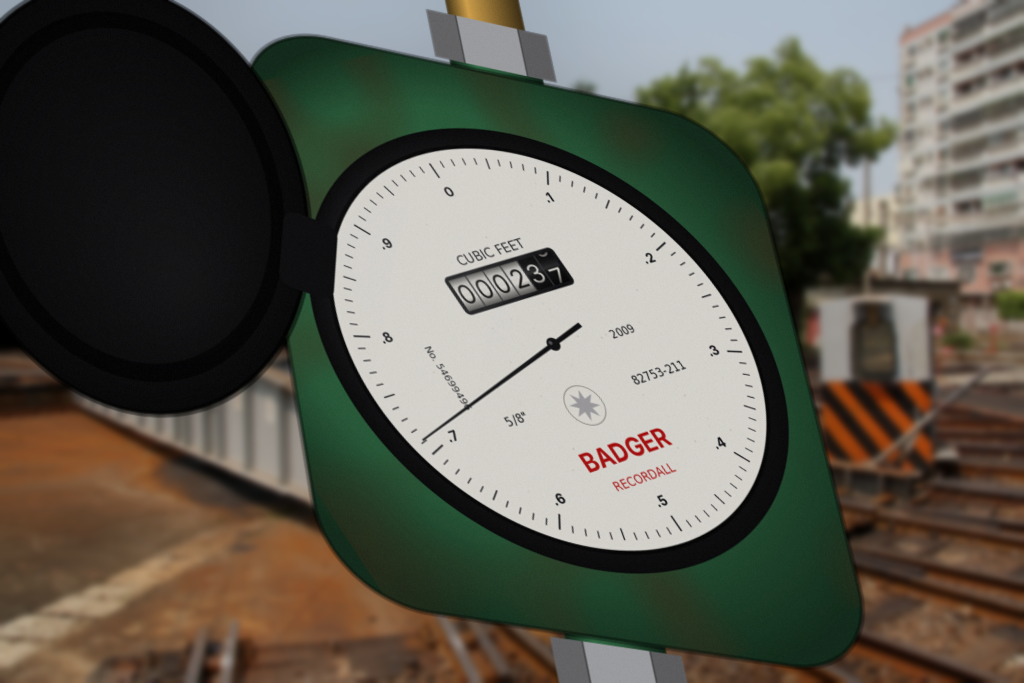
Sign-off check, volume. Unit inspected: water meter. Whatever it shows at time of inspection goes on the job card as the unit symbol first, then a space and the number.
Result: ft³ 236.71
